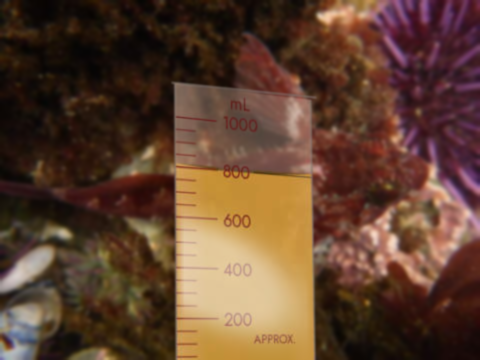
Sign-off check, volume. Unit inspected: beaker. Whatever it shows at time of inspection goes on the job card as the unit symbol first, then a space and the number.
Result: mL 800
